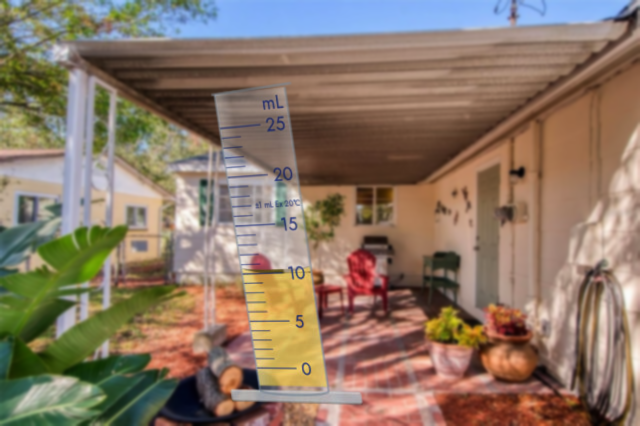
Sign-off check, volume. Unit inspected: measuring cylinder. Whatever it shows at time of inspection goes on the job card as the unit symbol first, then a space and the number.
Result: mL 10
